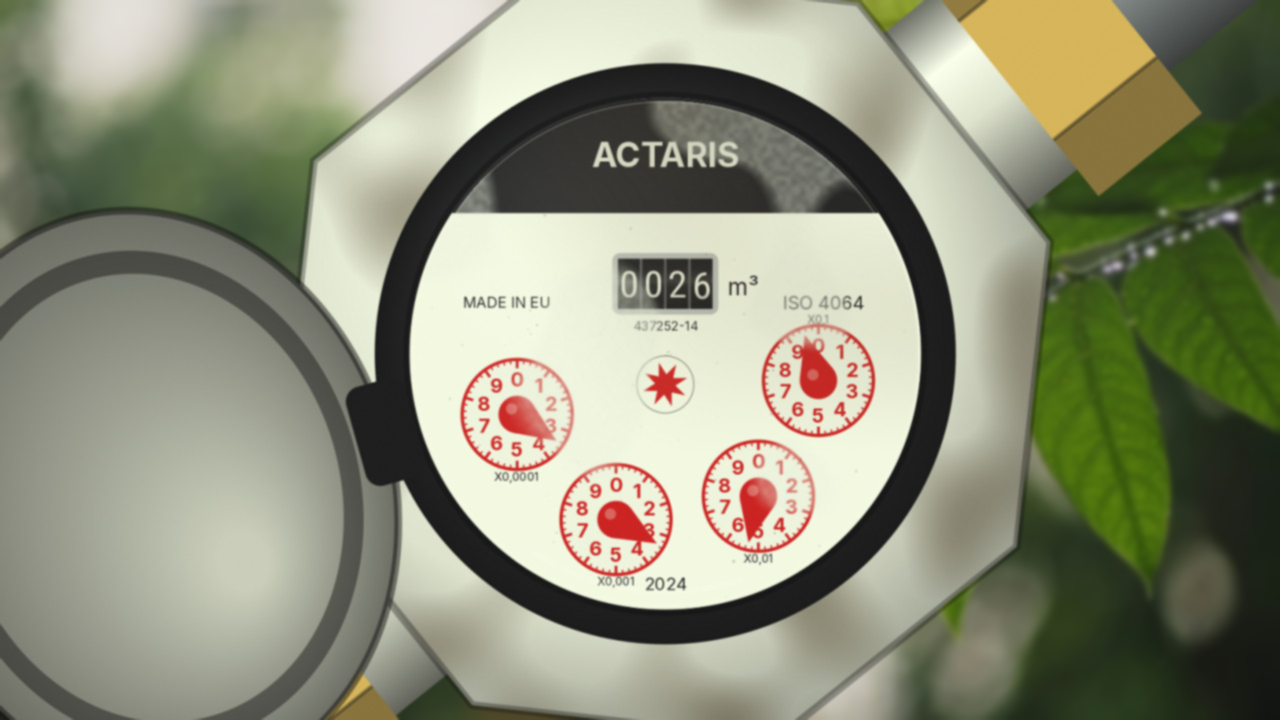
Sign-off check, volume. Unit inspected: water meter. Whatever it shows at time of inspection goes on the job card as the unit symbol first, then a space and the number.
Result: m³ 25.9533
